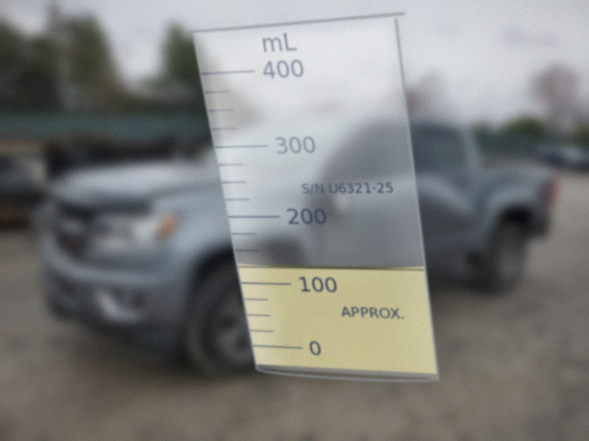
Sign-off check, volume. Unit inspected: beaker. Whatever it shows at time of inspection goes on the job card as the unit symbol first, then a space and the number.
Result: mL 125
